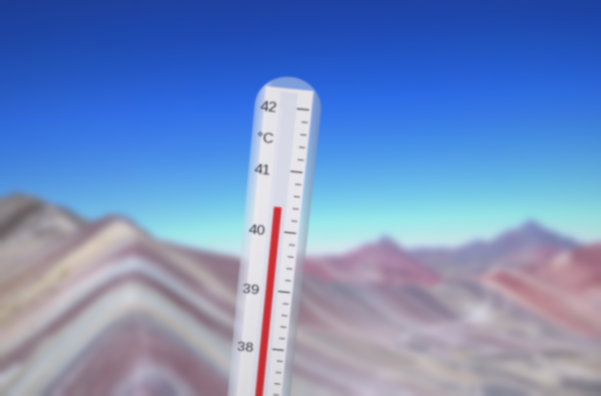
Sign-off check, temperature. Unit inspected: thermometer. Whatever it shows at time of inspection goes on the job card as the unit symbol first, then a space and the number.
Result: °C 40.4
